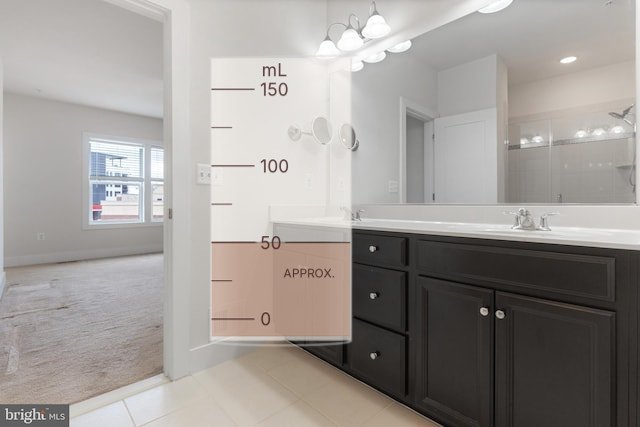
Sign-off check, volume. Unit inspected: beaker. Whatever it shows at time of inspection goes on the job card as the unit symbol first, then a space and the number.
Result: mL 50
